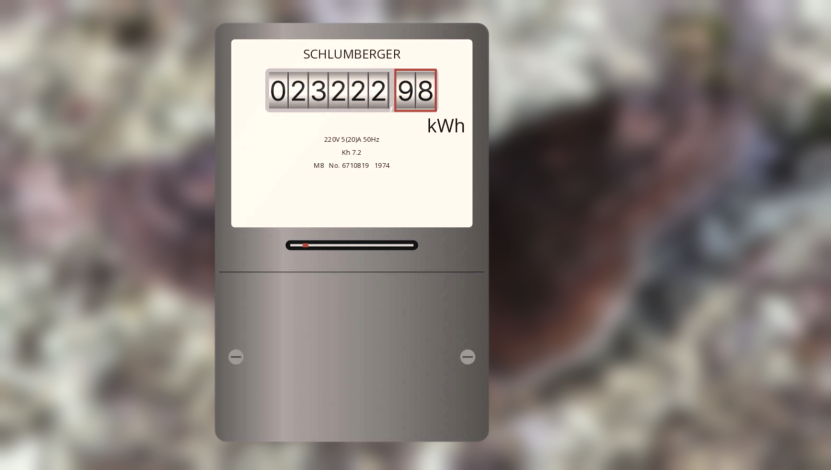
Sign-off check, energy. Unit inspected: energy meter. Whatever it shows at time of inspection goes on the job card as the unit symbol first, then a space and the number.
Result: kWh 23222.98
